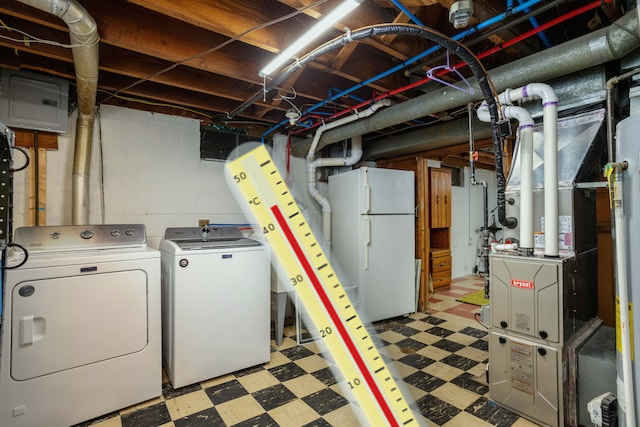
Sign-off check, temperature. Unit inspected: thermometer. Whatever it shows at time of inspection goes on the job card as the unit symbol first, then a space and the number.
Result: °C 43
